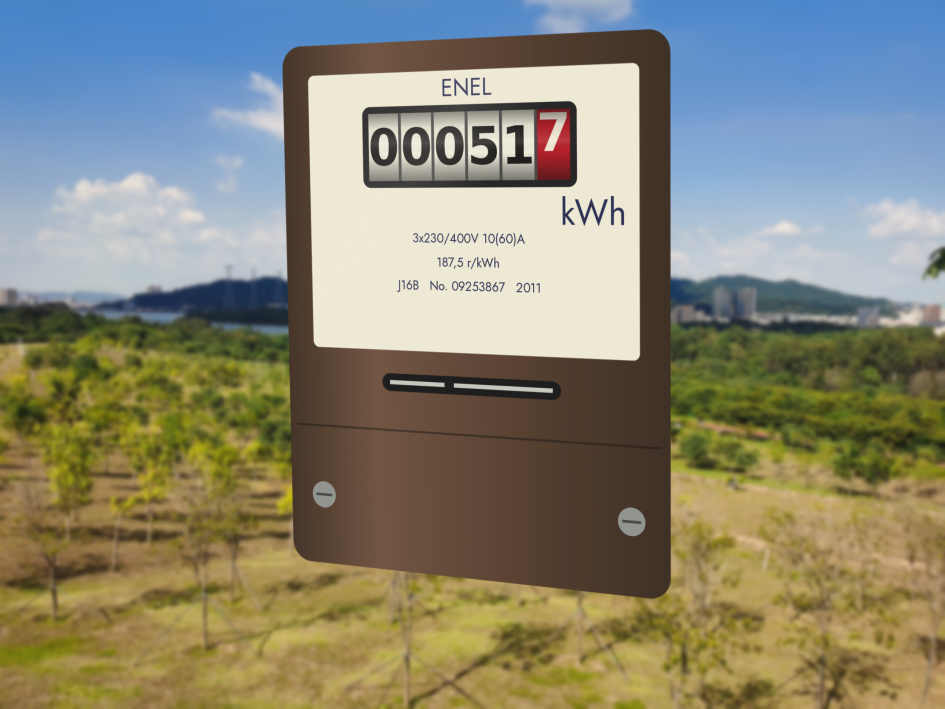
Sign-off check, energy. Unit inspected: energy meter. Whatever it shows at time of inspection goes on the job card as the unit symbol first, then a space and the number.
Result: kWh 51.7
